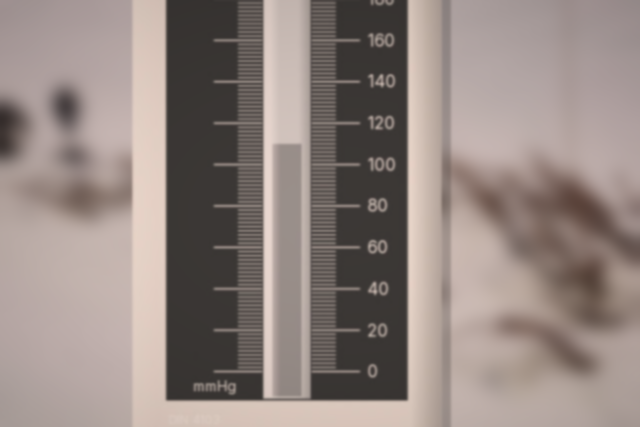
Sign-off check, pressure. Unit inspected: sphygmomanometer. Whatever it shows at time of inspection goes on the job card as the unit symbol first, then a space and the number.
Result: mmHg 110
